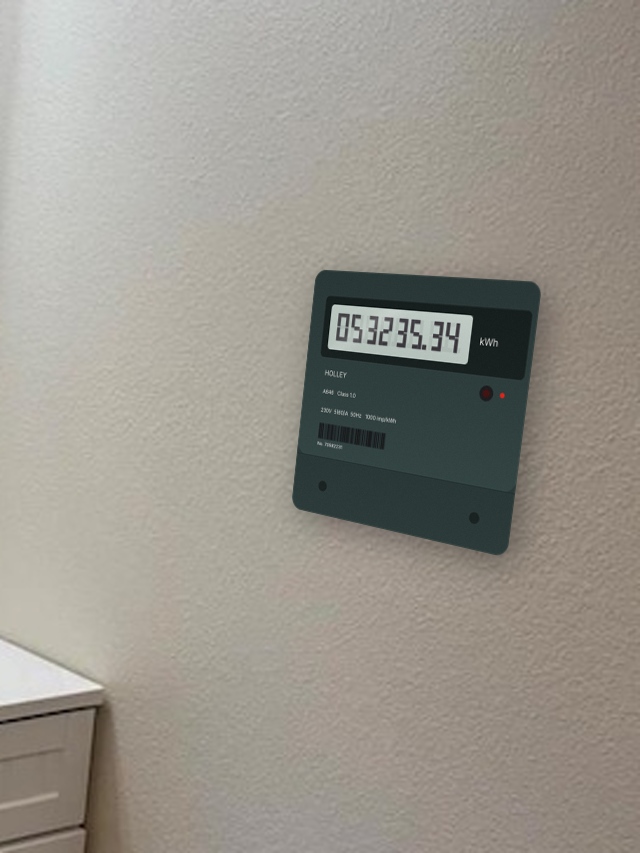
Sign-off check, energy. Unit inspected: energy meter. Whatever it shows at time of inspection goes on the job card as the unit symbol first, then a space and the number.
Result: kWh 53235.34
